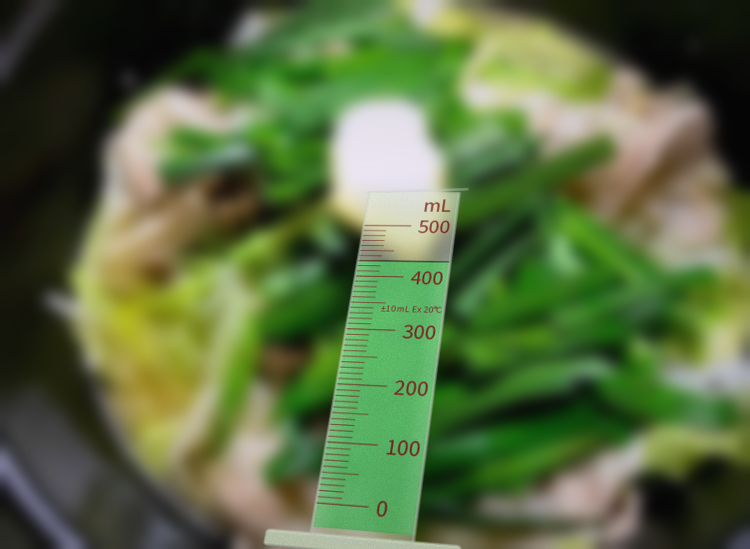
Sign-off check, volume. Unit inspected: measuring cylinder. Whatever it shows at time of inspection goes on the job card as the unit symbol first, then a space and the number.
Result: mL 430
